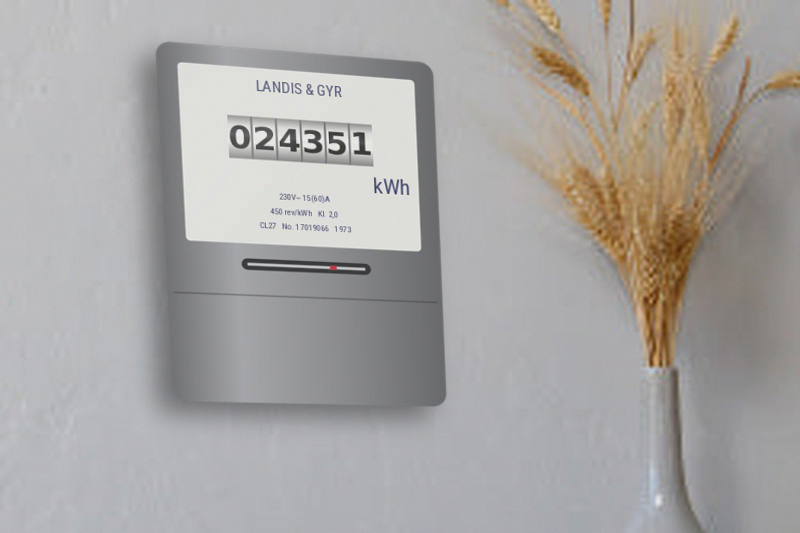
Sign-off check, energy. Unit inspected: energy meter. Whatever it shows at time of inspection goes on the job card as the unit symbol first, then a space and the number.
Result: kWh 24351
